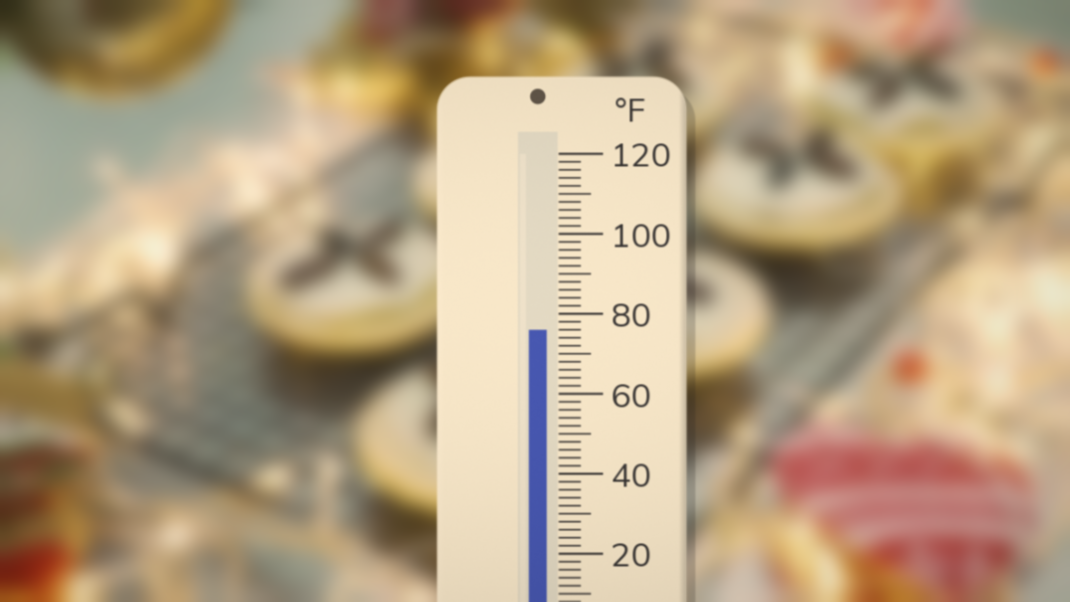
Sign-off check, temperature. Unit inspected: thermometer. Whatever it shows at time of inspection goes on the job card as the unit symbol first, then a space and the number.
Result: °F 76
